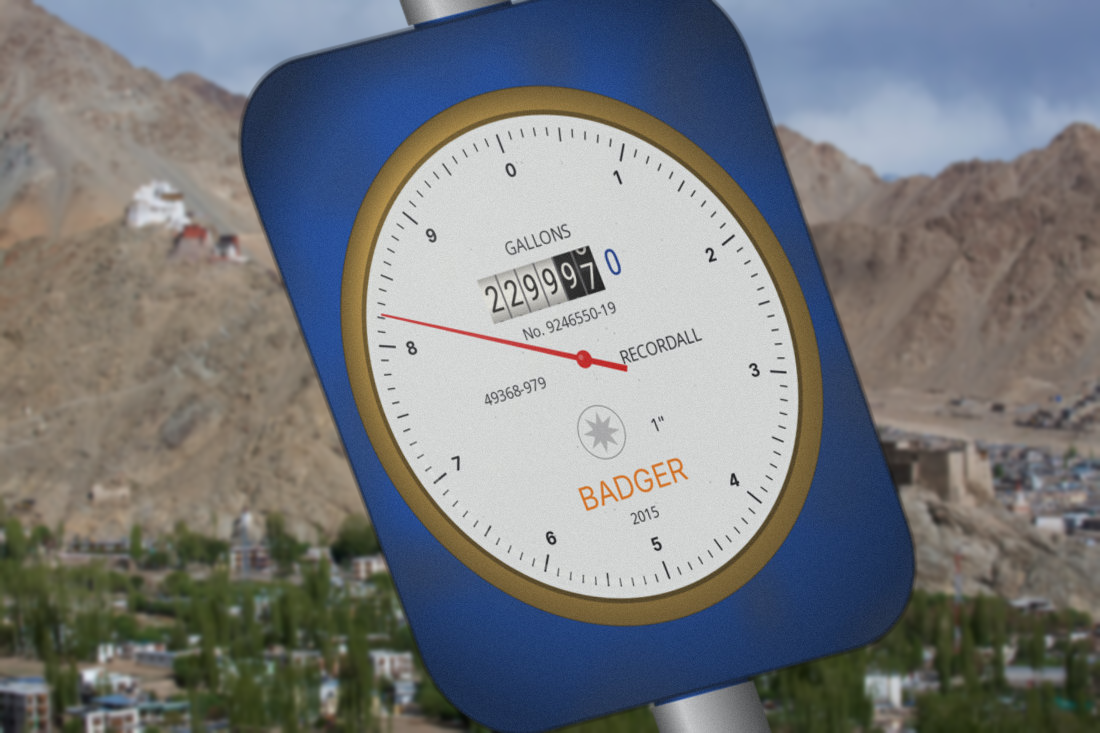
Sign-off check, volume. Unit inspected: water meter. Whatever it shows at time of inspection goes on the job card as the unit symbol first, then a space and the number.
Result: gal 2299968.2
